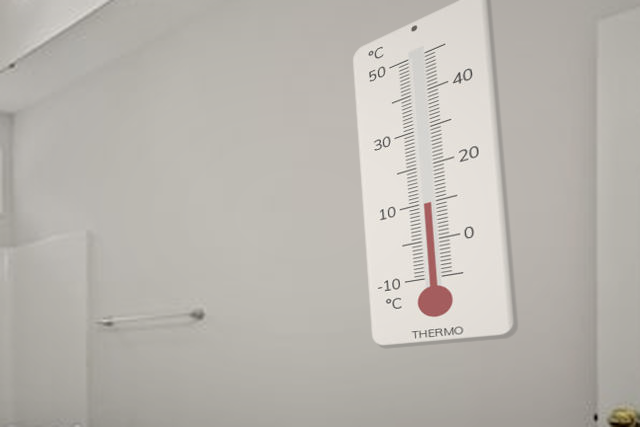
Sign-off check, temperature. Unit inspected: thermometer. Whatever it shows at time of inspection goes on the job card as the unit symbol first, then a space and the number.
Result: °C 10
